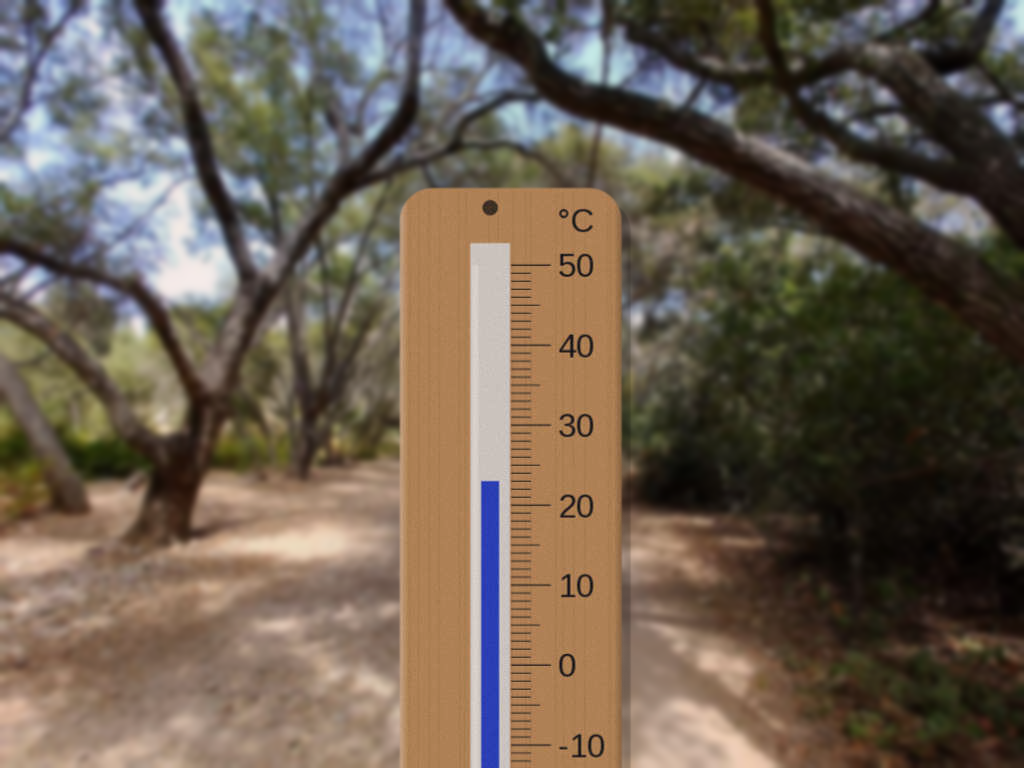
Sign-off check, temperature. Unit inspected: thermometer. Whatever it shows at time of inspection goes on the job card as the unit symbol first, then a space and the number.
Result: °C 23
